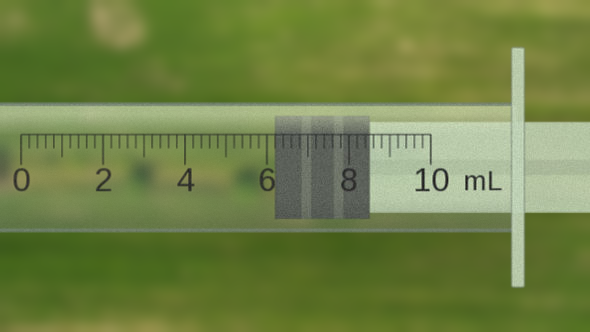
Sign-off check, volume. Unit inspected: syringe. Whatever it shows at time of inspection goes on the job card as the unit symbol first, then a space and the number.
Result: mL 6.2
